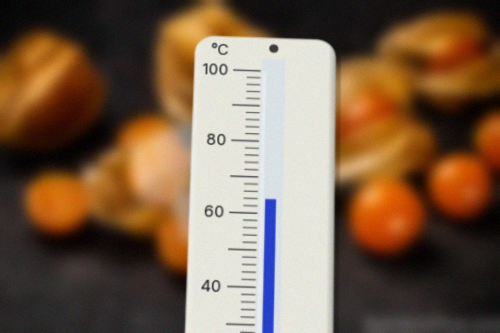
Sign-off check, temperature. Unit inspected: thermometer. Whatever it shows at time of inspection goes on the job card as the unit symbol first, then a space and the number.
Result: °C 64
